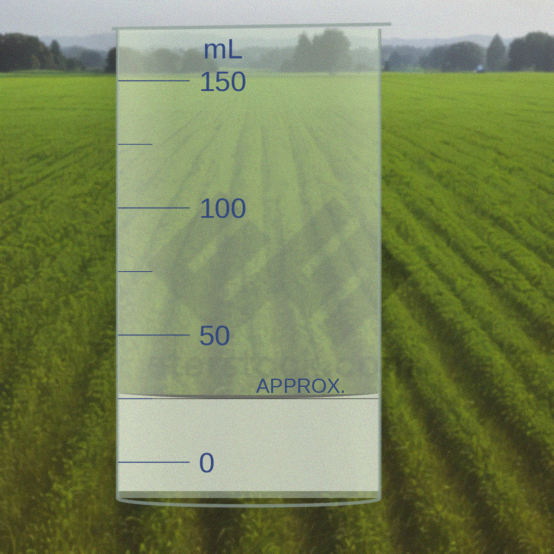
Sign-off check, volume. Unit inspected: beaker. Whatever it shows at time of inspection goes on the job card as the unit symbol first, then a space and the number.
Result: mL 25
